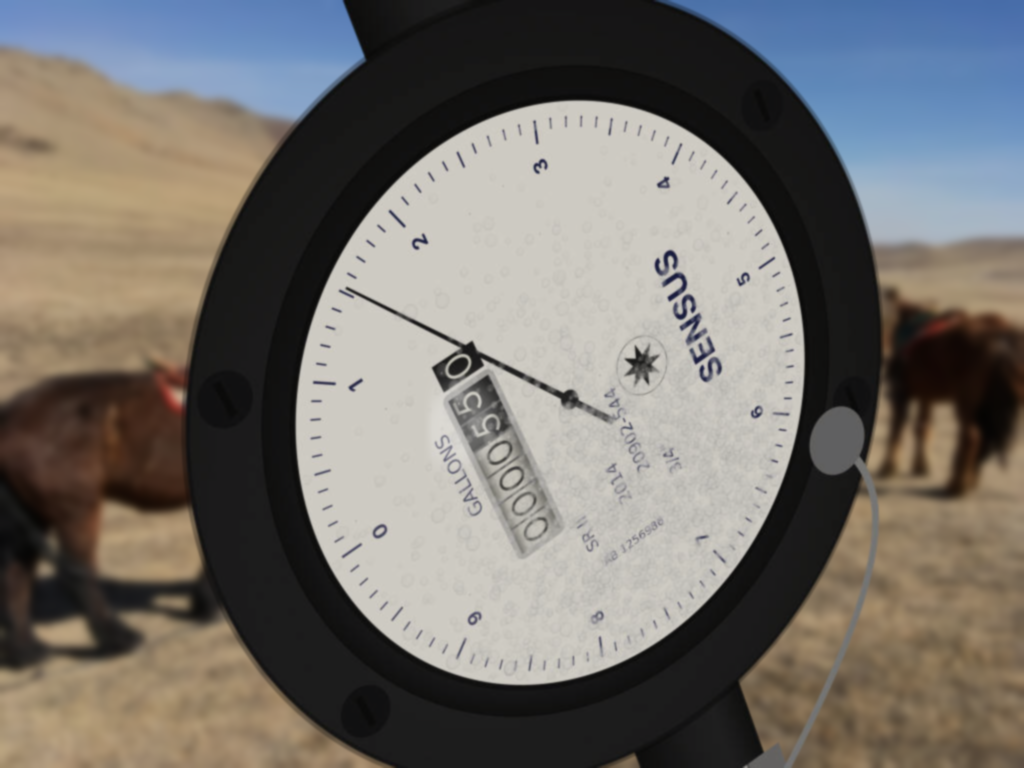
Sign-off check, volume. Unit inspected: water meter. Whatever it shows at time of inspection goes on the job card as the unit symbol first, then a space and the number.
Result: gal 551.5
